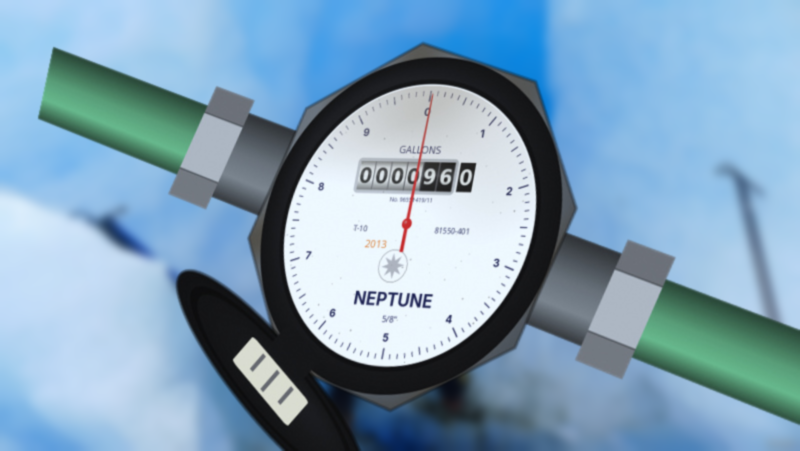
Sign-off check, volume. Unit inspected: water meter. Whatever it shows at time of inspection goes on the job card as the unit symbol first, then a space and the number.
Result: gal 960.0
